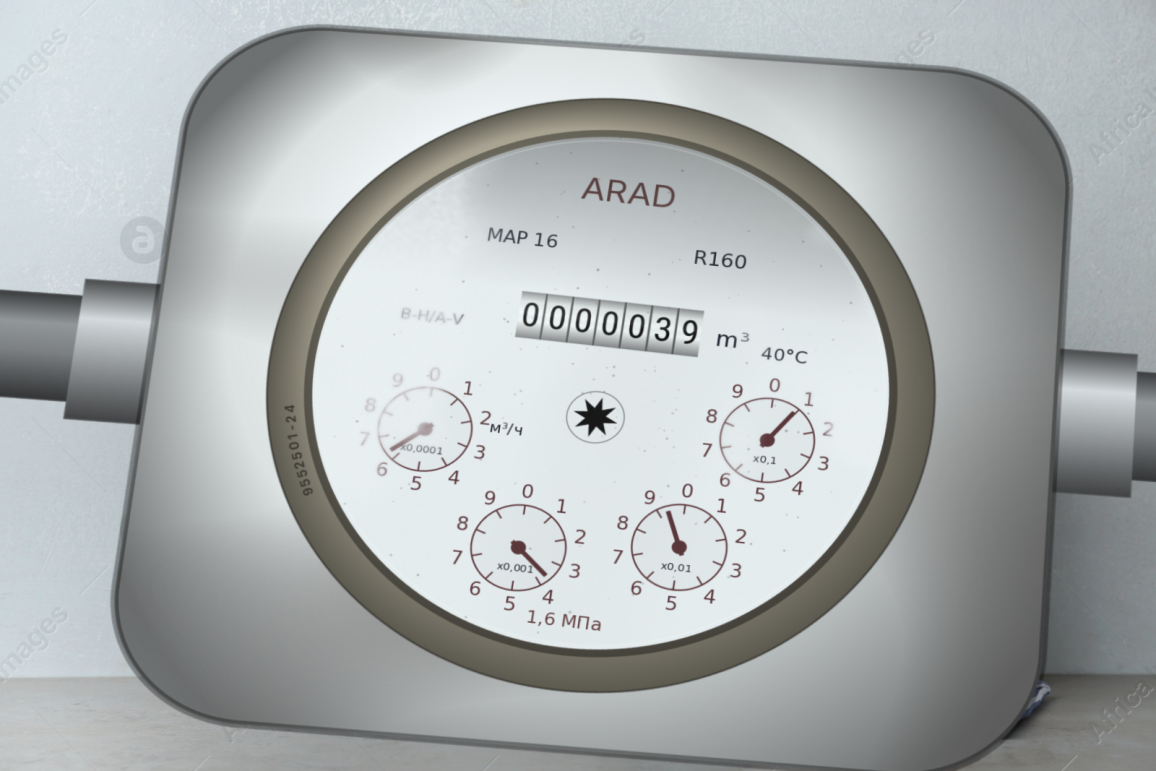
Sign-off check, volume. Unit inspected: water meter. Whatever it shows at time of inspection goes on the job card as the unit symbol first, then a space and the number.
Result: m³ 39.0936
